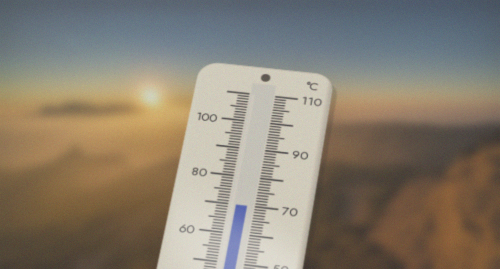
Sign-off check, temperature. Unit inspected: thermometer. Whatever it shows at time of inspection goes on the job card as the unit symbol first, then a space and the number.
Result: °C 70
